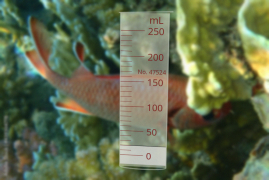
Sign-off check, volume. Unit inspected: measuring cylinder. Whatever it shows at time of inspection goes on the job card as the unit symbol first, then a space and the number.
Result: mL 20
